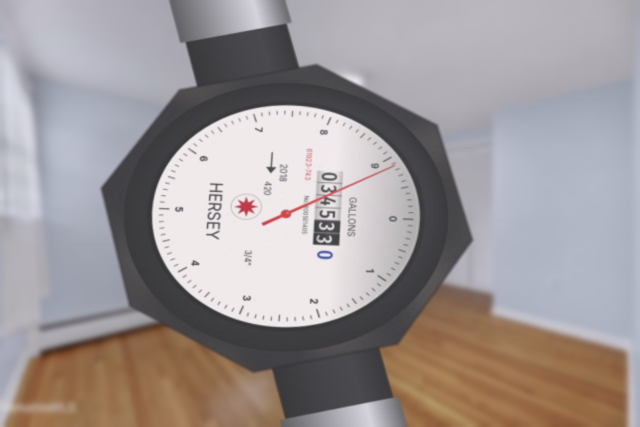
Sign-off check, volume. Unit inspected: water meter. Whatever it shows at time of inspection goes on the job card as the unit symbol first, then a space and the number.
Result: gal 345329.1
